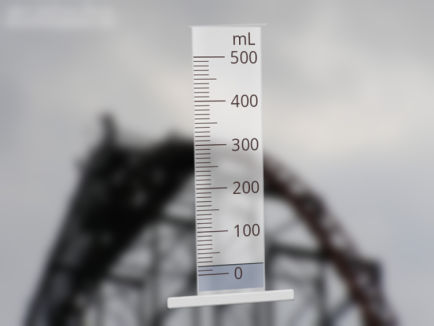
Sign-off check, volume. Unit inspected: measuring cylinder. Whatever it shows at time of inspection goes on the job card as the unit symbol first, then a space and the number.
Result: mL 20
